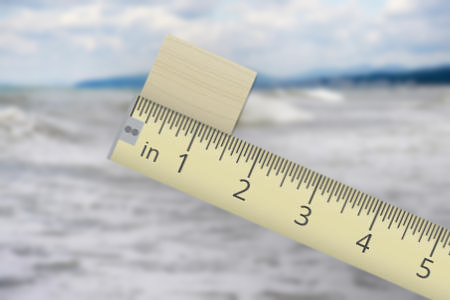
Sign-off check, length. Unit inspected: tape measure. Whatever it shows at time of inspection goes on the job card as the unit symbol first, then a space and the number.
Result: in 1.5
